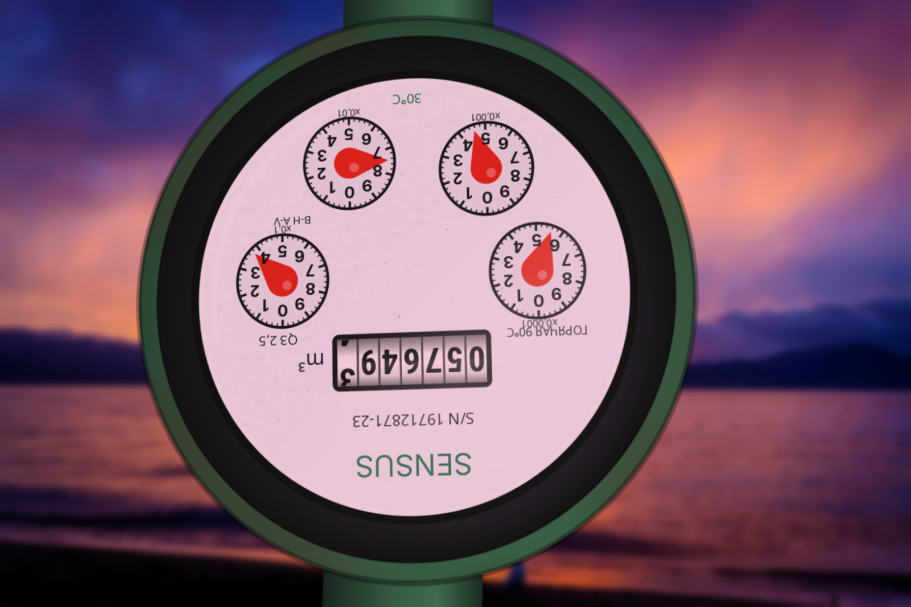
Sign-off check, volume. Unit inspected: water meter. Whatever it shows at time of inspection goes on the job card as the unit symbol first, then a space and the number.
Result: m³ 576493.3745
